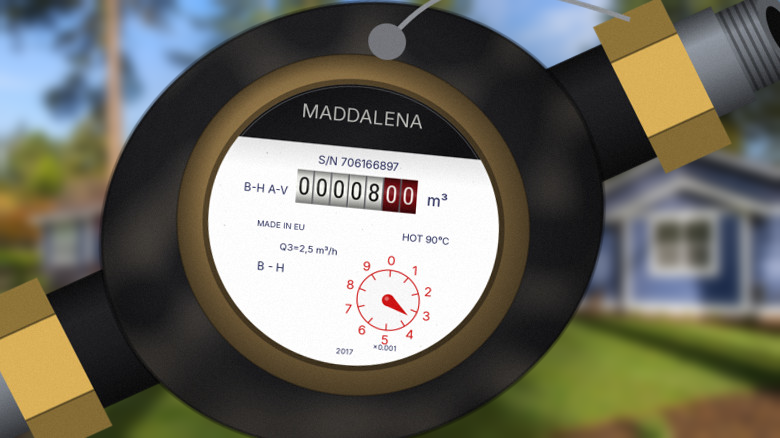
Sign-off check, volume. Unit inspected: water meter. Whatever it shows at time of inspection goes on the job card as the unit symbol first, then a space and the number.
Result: m³ 8.003
